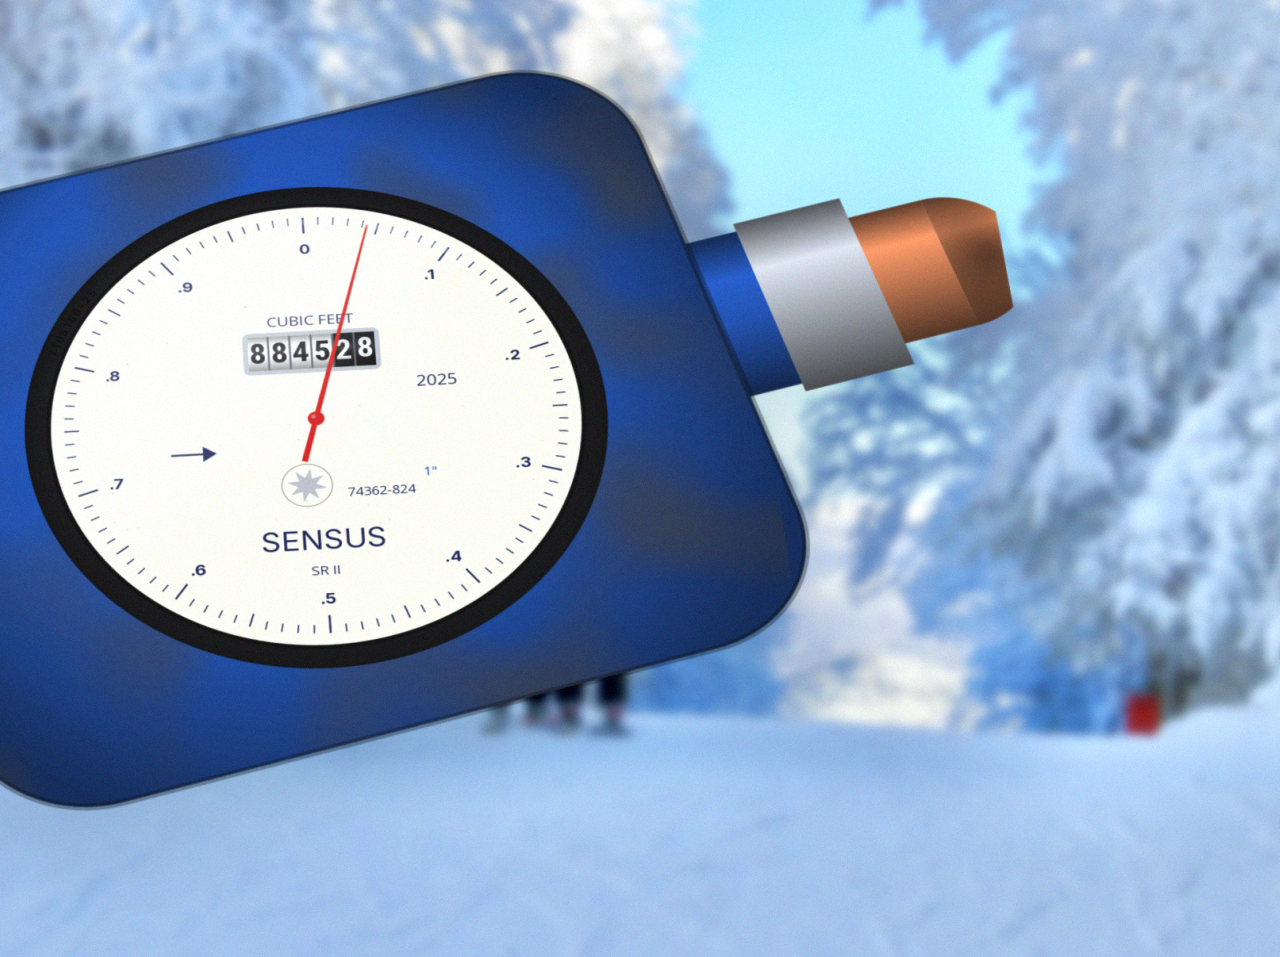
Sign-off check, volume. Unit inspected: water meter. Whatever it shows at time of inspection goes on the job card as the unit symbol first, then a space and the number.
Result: ft³ 884528.04
